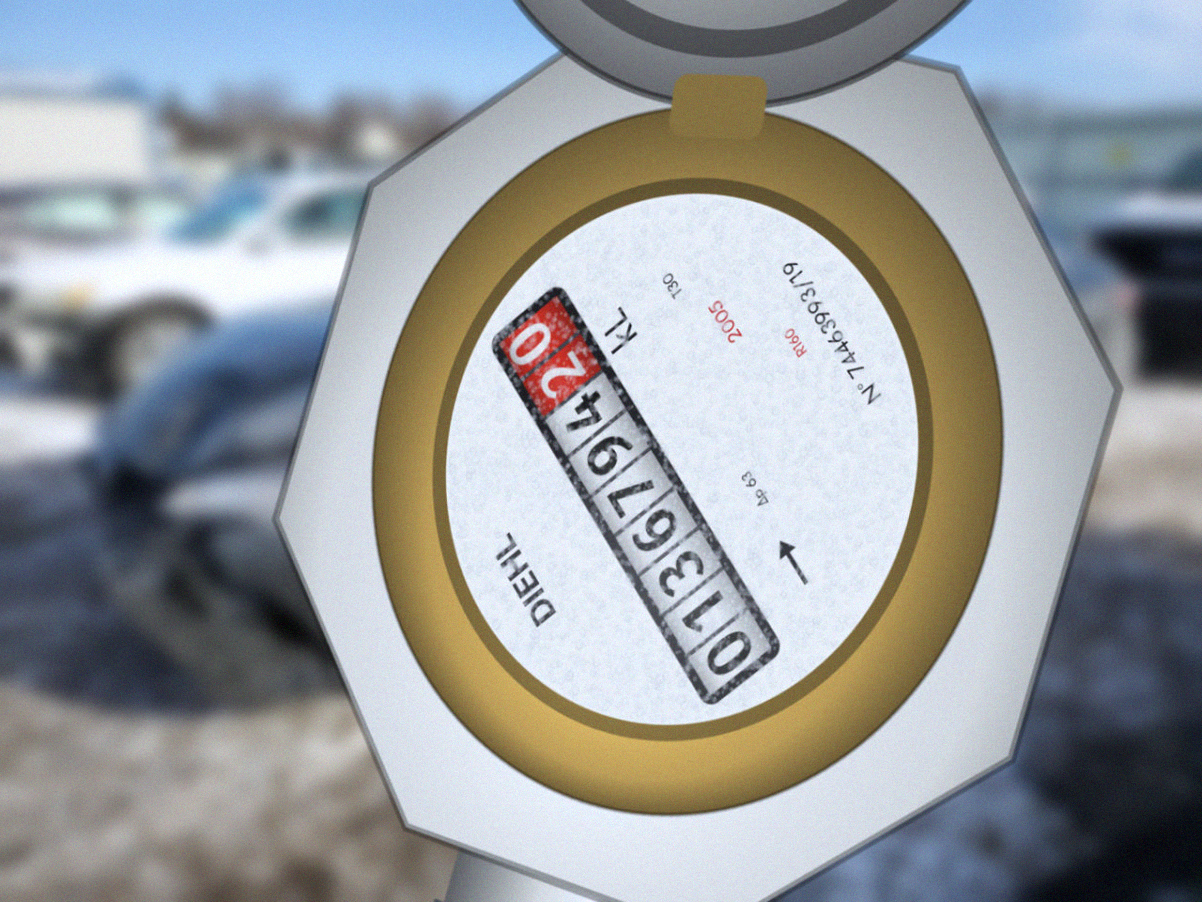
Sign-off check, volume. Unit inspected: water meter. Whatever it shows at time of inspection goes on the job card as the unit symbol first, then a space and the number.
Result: kL 136794.20
